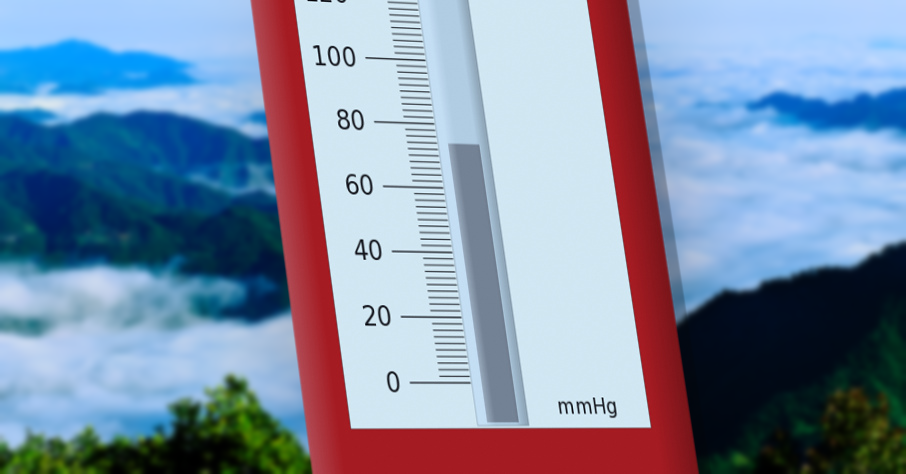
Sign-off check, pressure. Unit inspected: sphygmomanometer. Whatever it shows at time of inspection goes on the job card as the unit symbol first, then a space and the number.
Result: mmHg 74
